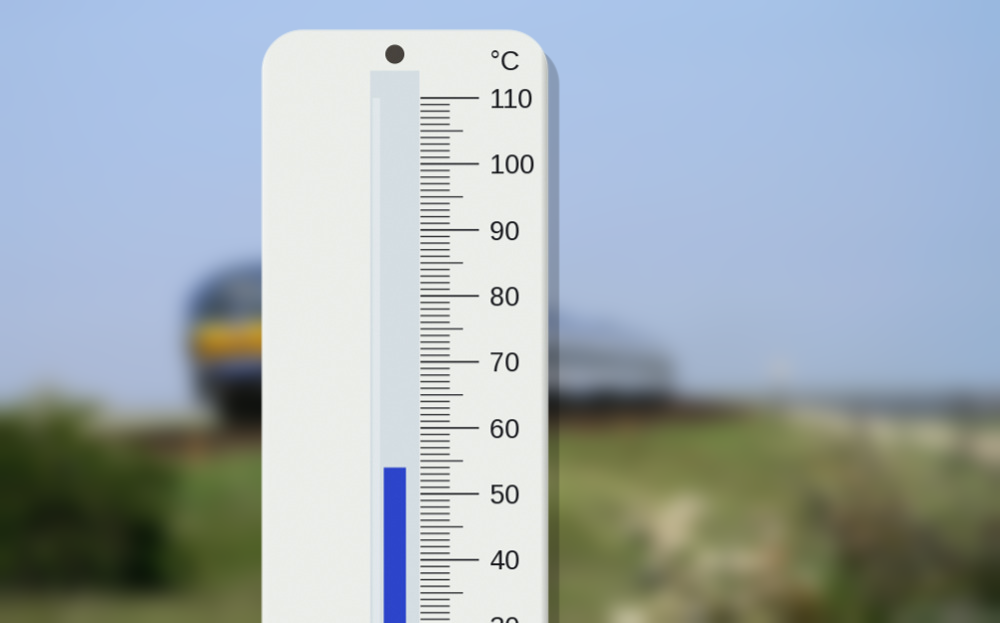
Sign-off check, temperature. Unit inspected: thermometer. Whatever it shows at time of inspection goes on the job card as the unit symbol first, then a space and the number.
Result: °C 54
